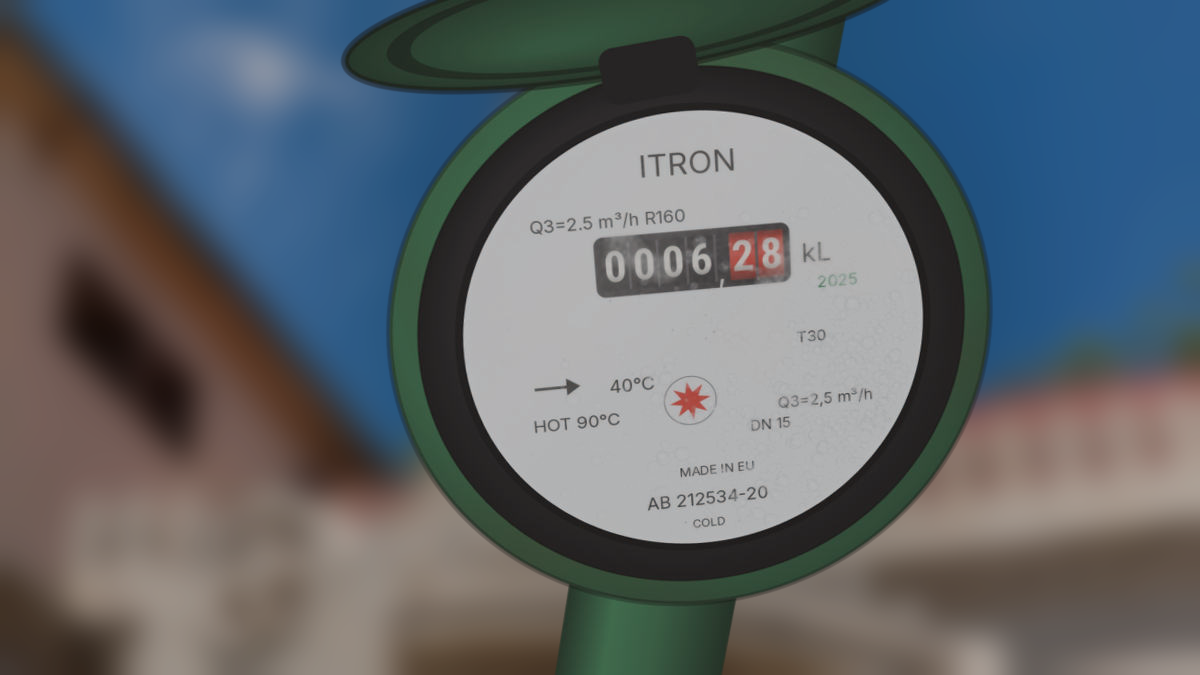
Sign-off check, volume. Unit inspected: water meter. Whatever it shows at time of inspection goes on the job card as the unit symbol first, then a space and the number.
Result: kL 6.28
